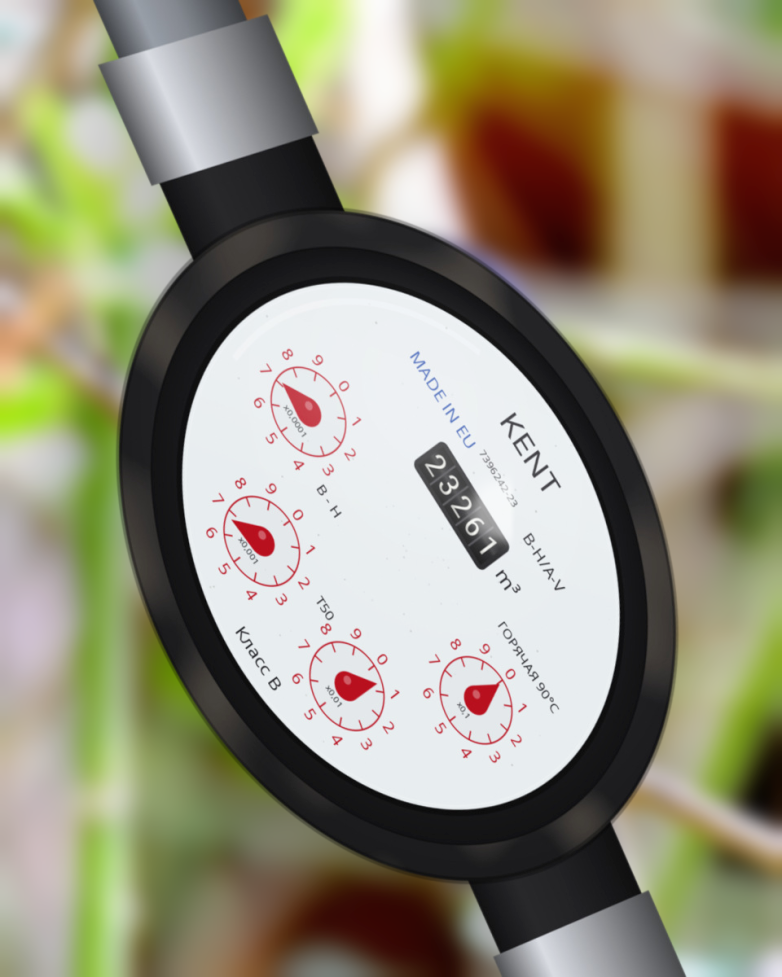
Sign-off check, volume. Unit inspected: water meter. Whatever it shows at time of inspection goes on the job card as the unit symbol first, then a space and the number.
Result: m³ 23261.0067
